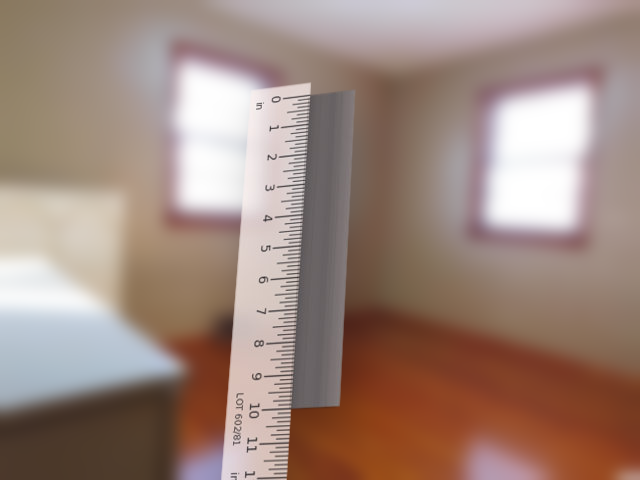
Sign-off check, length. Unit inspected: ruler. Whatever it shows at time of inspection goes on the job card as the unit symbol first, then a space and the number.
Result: in 10
